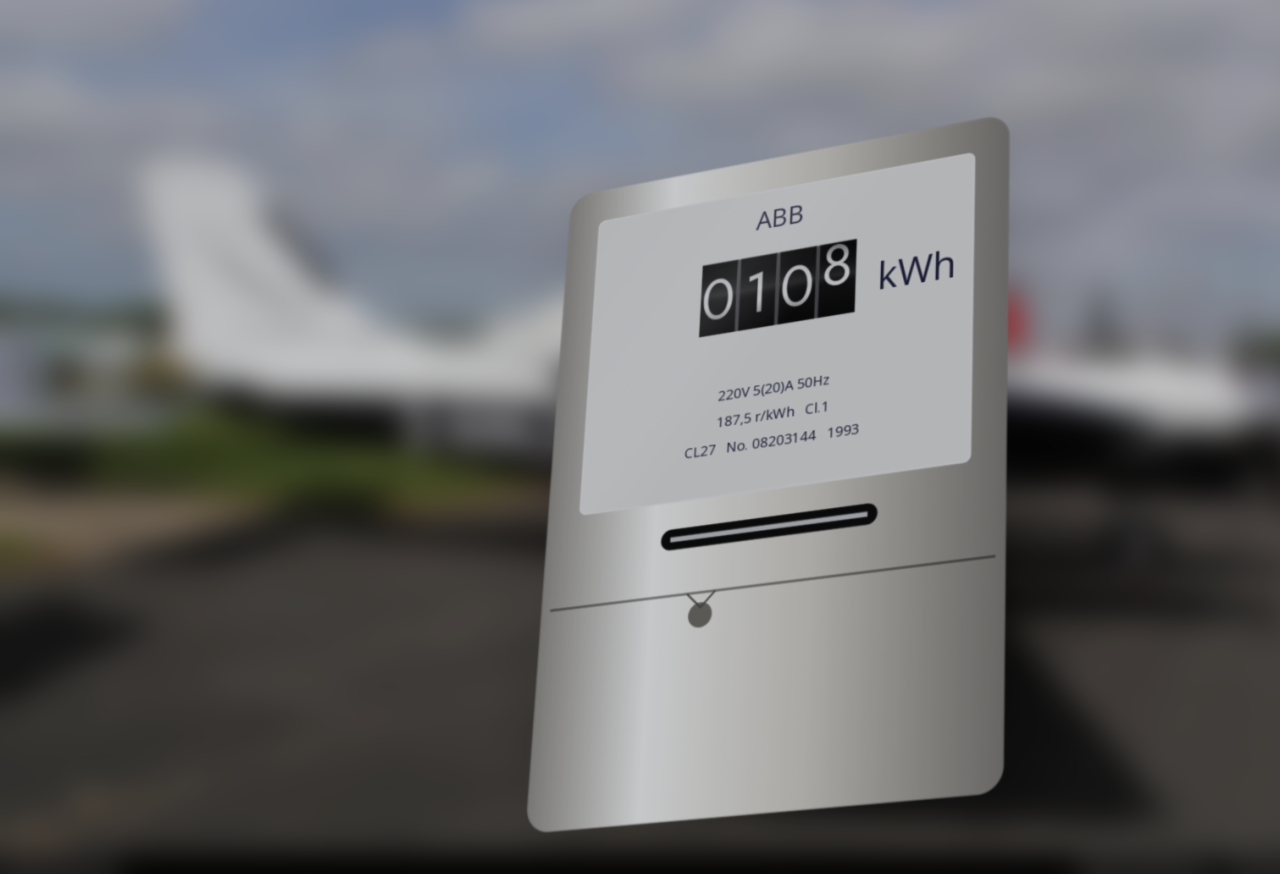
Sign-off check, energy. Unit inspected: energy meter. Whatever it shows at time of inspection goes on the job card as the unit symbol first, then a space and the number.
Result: kWh 108
